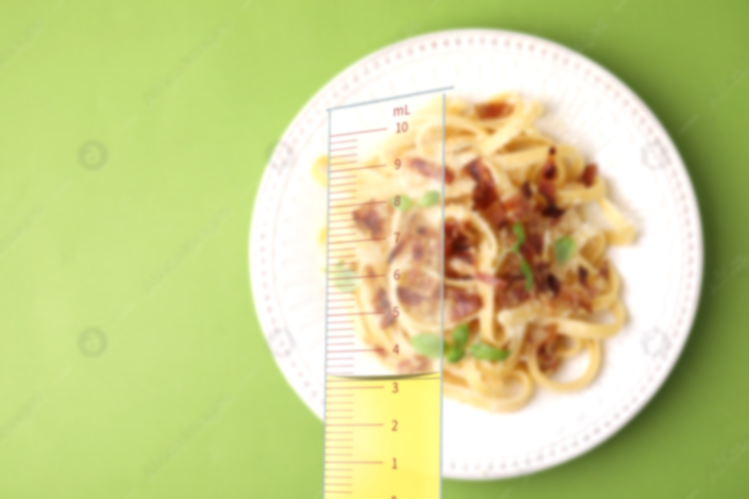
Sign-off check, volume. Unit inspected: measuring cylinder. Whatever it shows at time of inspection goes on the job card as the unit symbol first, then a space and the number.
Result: mL 3.2
